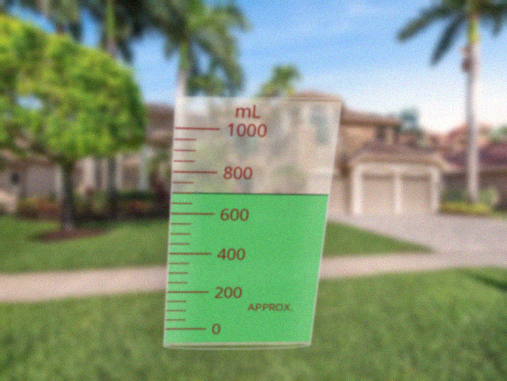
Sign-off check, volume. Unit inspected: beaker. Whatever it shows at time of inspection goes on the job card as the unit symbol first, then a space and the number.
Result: mL 700
